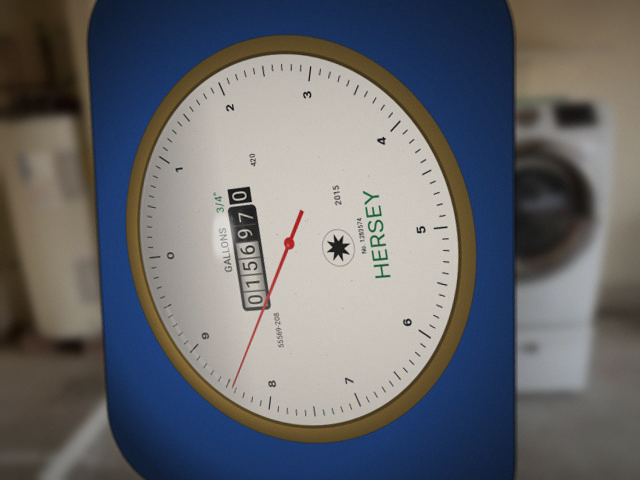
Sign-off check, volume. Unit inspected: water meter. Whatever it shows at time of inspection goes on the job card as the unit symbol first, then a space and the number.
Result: gal 156968.4
